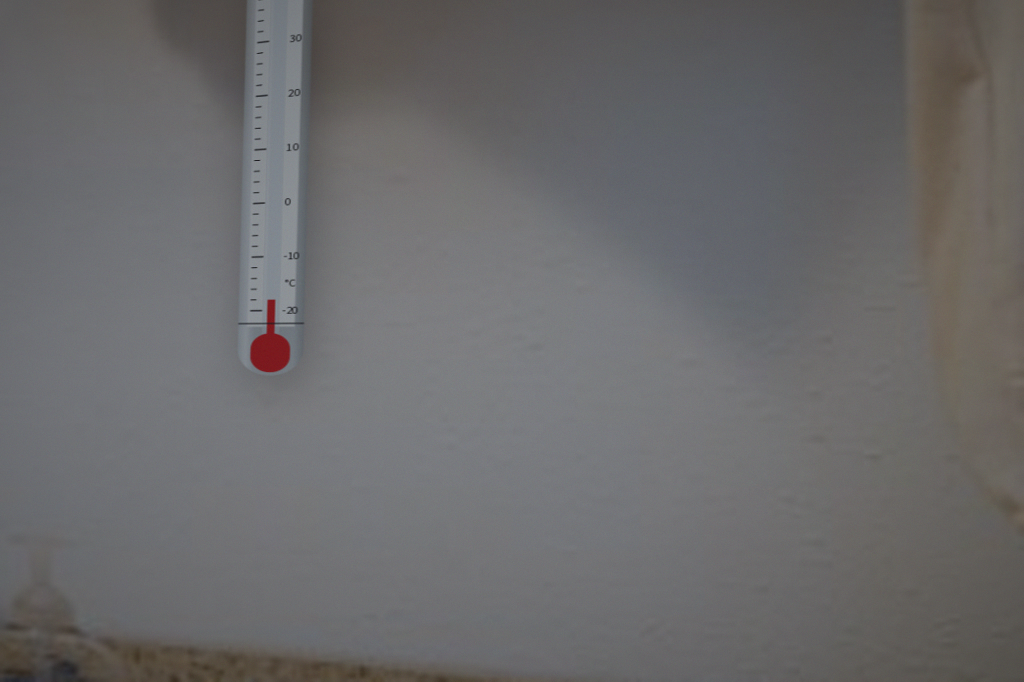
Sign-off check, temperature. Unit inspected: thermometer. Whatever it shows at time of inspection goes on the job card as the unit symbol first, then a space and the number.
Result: °C -18
